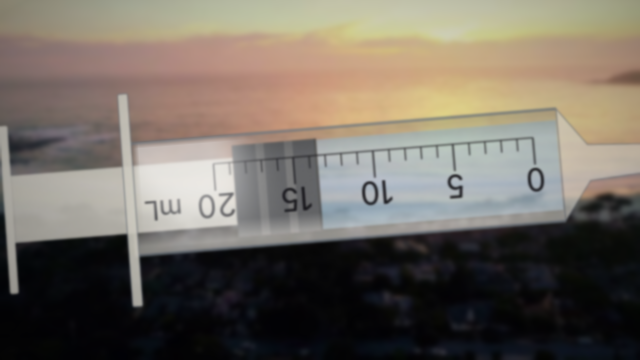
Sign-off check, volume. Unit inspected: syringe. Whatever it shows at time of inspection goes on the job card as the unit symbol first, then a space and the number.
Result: mL 13.5
